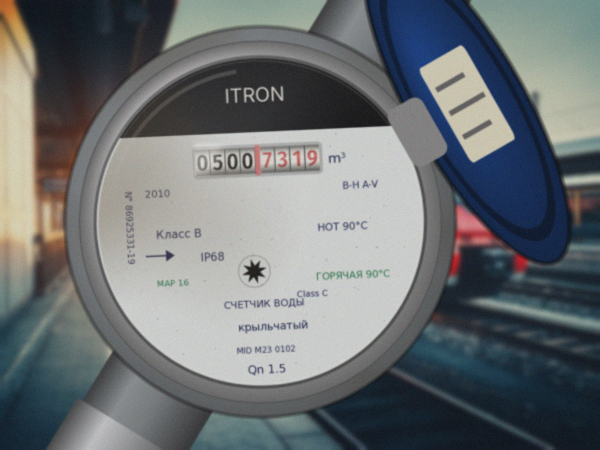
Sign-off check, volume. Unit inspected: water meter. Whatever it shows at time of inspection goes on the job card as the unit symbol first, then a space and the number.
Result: m³ 500.7319
